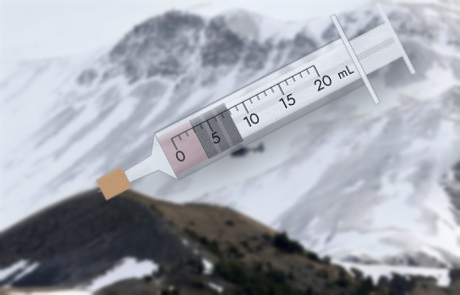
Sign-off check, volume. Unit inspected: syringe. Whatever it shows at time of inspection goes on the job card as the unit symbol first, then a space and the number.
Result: mL 3
